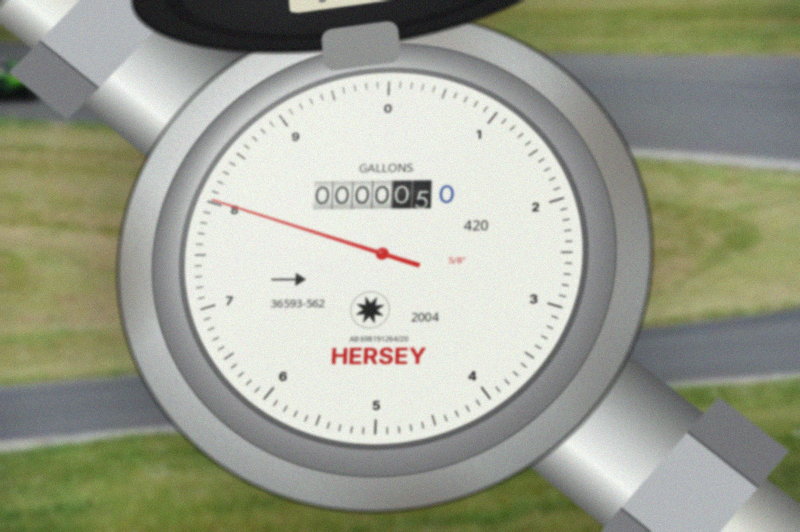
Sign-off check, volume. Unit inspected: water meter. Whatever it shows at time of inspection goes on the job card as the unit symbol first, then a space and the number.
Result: gal 48.0
